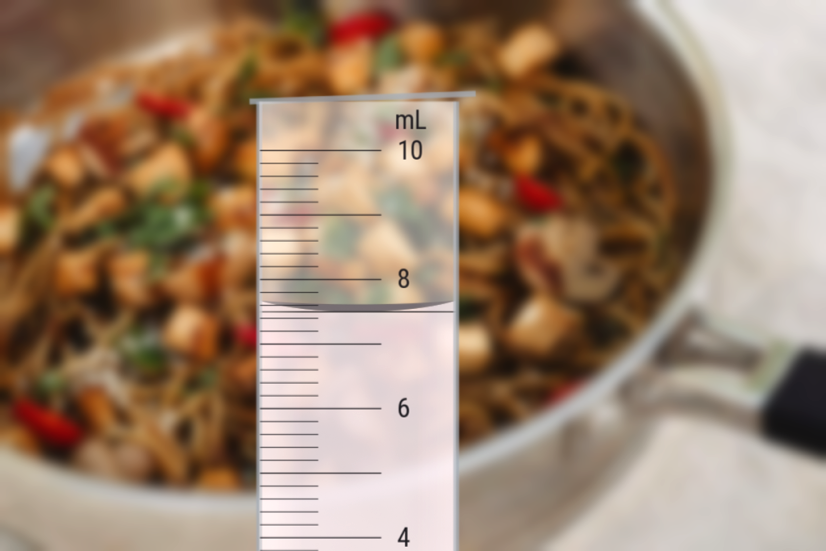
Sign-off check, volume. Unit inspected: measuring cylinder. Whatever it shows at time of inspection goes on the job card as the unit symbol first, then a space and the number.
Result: mL 7.5
